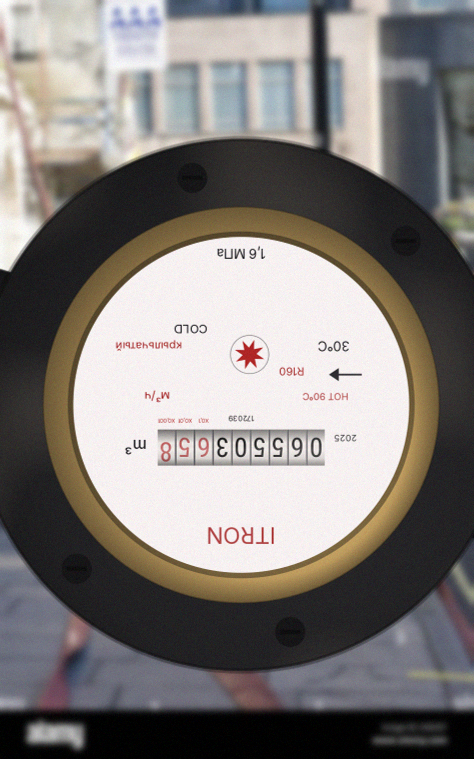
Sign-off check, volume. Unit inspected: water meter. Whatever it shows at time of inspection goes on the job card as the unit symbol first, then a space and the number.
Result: m³ 65503.658
